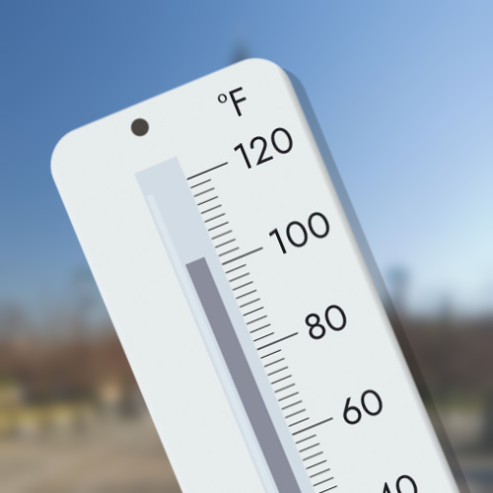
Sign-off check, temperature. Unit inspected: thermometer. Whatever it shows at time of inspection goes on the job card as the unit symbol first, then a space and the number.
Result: °F 103
